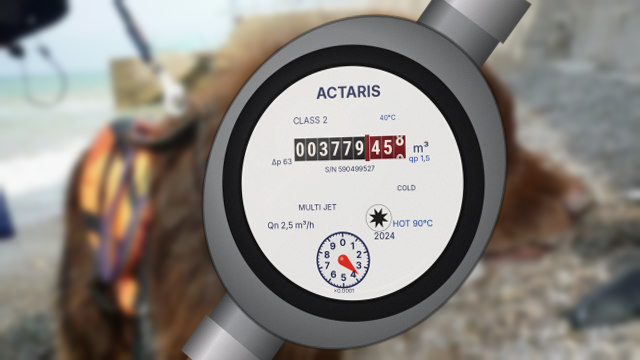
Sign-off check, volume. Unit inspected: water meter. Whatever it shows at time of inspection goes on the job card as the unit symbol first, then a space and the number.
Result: m³ 3779.4583
